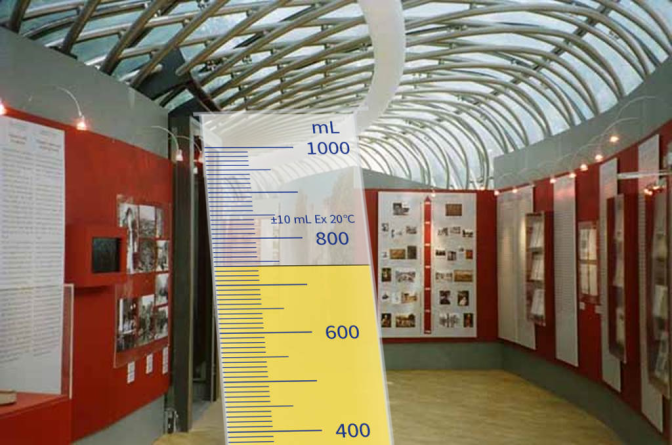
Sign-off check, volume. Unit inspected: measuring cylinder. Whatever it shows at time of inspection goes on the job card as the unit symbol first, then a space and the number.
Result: mL 740
